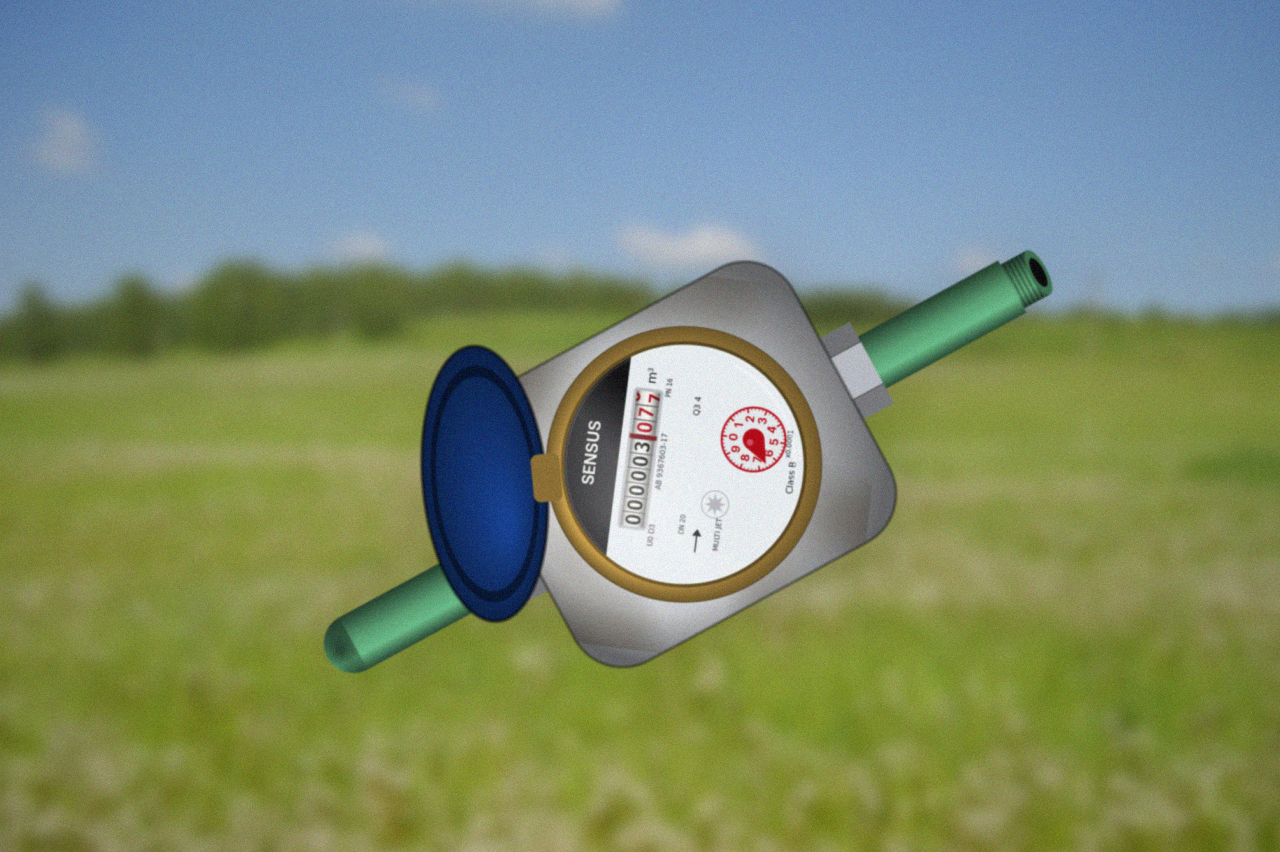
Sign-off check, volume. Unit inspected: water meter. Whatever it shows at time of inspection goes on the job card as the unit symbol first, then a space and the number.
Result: m³ 3.0766
